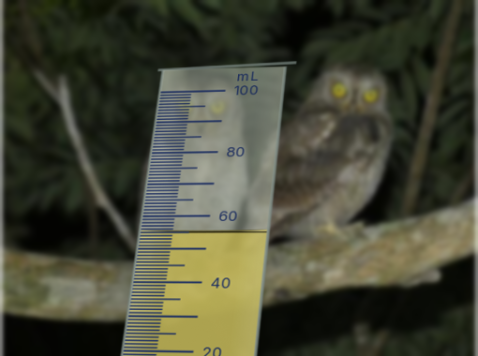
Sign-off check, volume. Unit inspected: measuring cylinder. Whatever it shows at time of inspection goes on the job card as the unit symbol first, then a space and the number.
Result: mL 55
